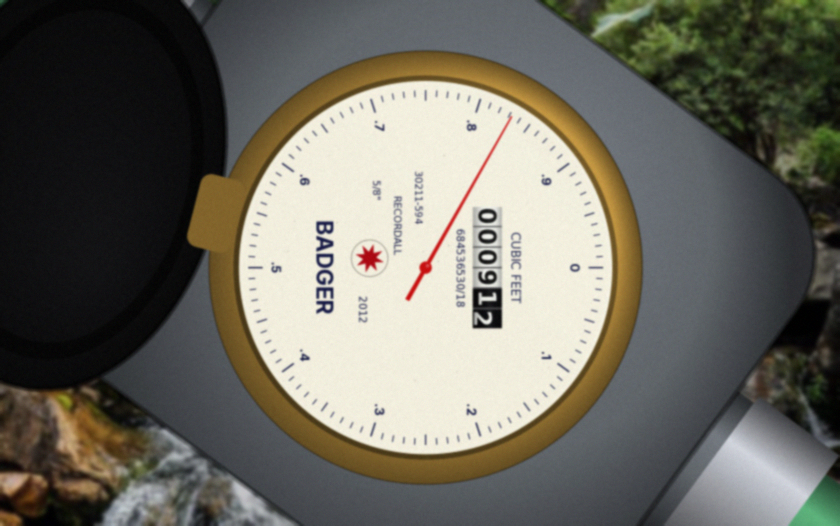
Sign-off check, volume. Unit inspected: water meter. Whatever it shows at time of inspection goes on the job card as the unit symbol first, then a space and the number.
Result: ft³ 911.83
